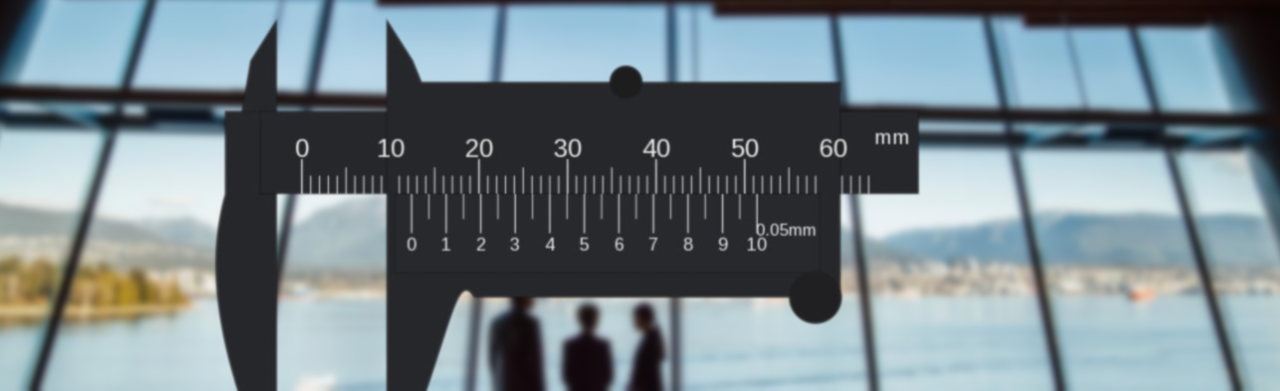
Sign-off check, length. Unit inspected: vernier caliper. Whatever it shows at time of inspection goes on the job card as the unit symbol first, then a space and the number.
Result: mm 12.4
